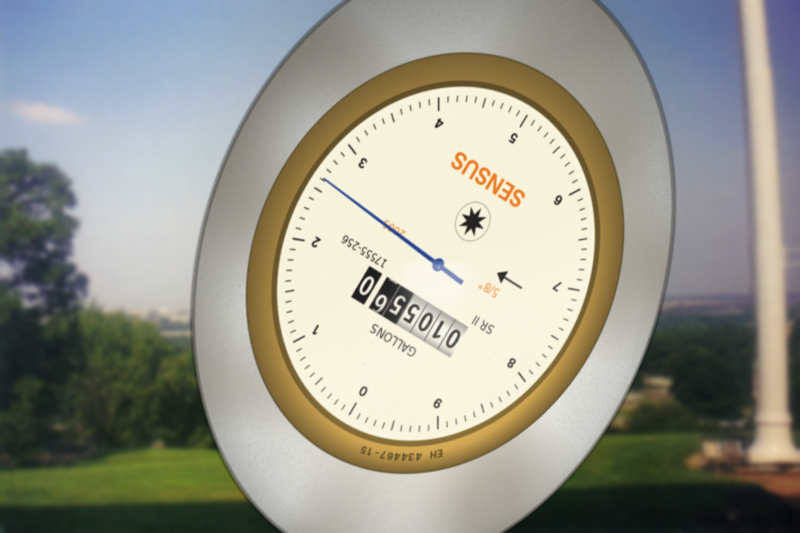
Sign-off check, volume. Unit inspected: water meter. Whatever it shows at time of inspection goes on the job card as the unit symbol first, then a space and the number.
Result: gal 105562.6
